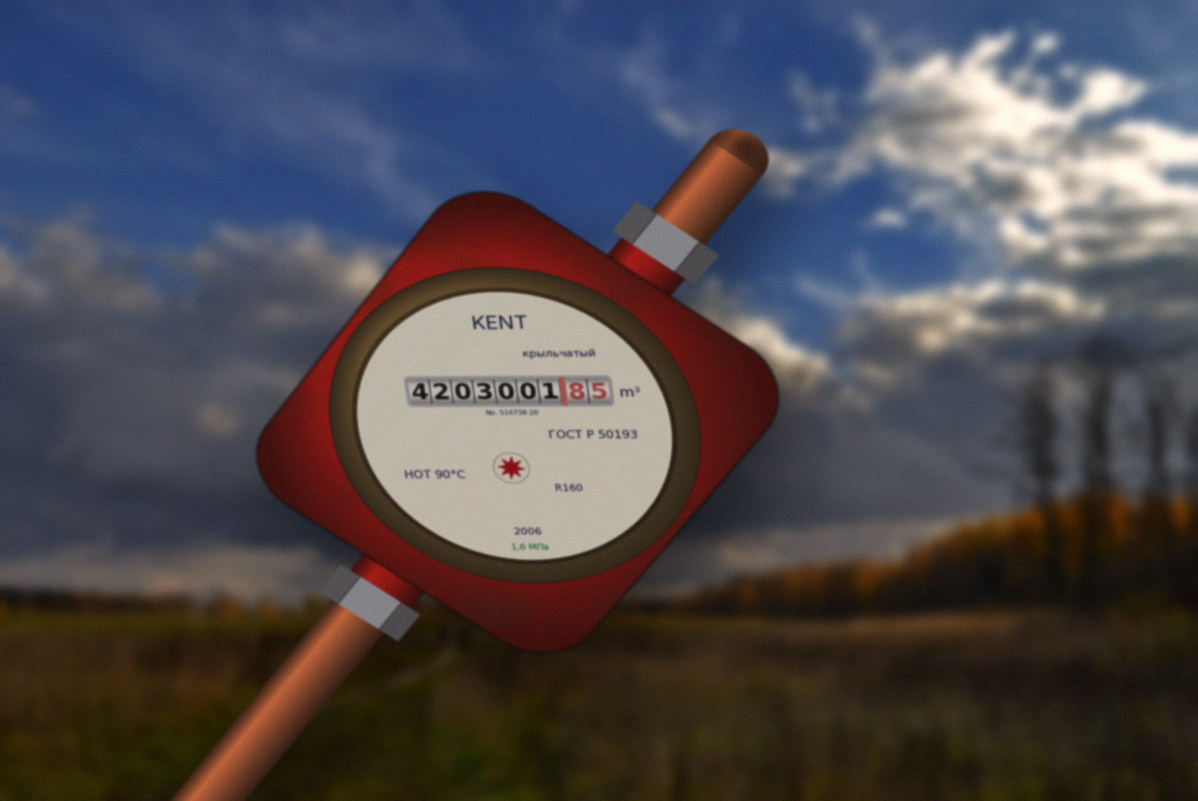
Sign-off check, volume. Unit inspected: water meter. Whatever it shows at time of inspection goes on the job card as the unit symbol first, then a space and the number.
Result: m³ 4203001.85
